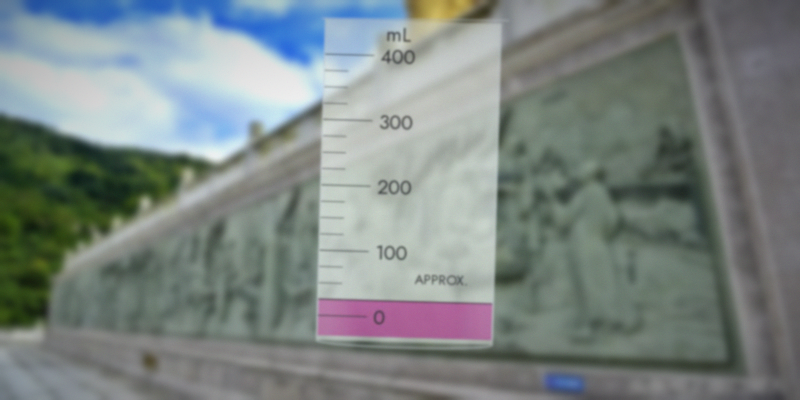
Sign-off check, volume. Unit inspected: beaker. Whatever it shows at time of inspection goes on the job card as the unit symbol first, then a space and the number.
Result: mL 25
